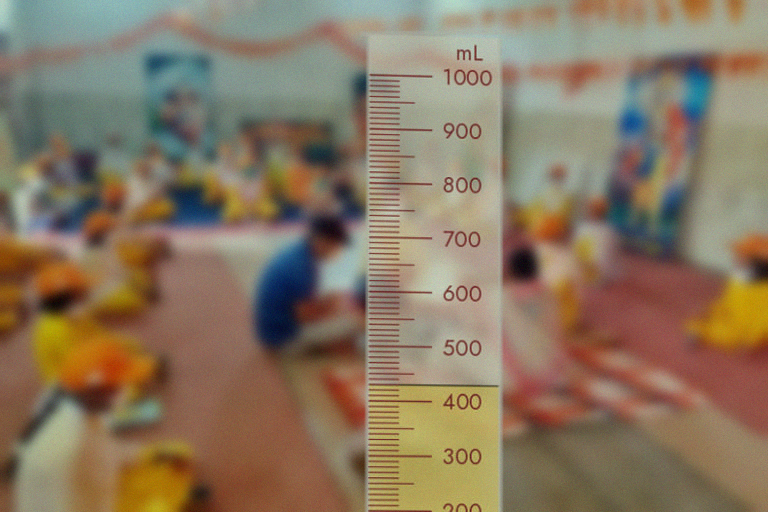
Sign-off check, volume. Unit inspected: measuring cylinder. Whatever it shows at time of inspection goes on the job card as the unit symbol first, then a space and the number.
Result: mL 430
